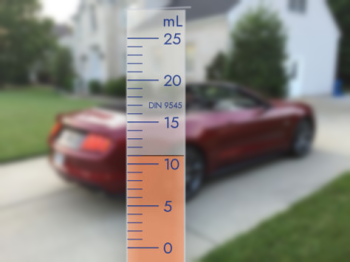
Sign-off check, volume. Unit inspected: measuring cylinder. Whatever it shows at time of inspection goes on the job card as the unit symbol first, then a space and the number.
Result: mL 11
